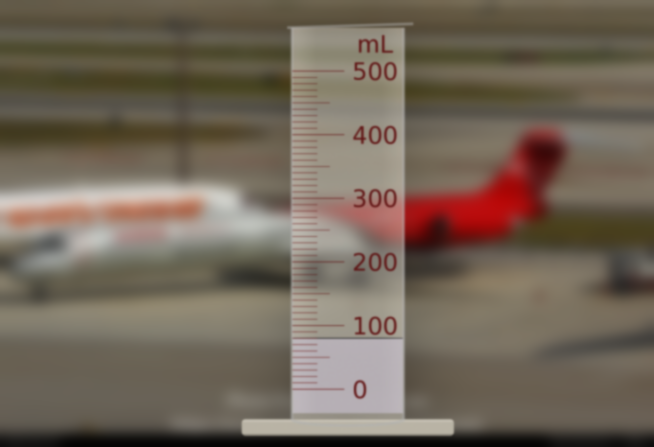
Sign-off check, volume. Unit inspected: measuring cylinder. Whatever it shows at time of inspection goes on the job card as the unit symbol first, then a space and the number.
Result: mL 80
